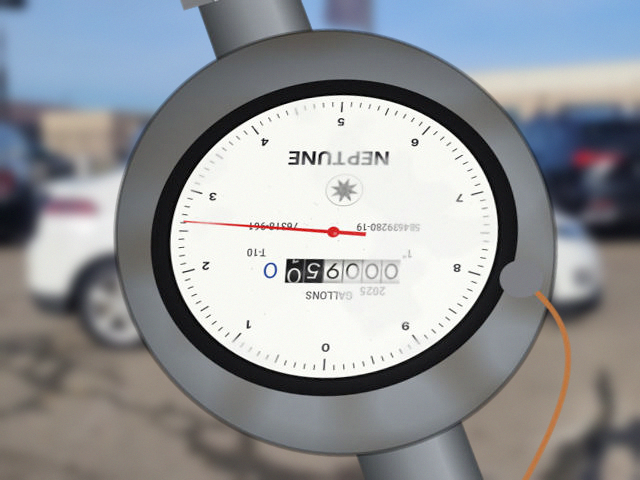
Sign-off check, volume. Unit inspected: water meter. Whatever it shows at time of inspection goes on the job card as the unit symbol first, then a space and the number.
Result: gal 9502.6
